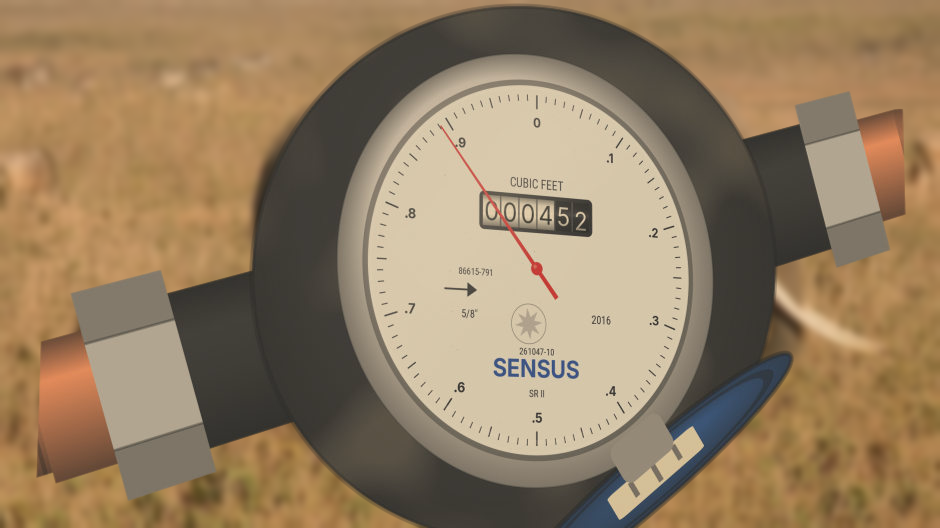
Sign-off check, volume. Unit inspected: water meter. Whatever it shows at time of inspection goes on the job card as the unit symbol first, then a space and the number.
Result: ft³ 451.89
